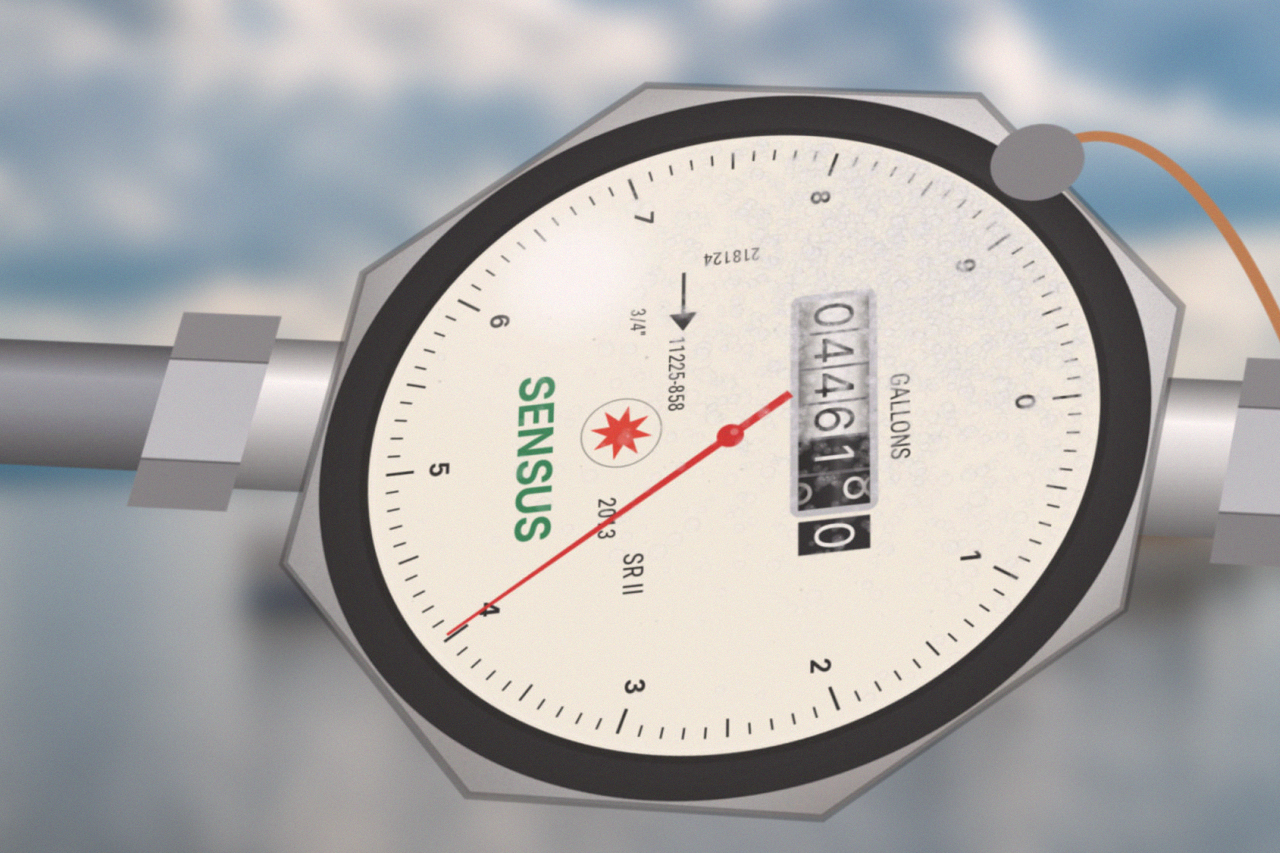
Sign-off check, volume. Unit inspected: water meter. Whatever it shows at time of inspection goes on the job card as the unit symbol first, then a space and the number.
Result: gal 446184.0
